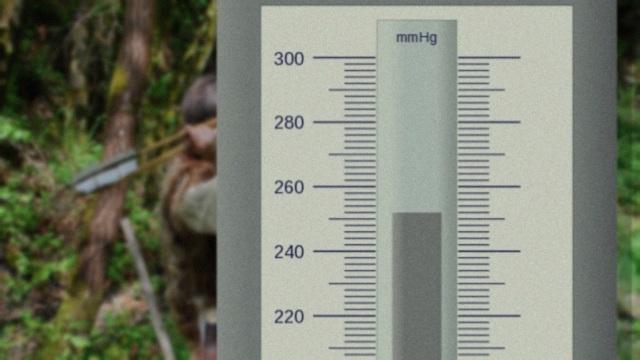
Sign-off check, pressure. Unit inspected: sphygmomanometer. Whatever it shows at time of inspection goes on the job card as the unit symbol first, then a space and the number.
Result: mmHg 252
